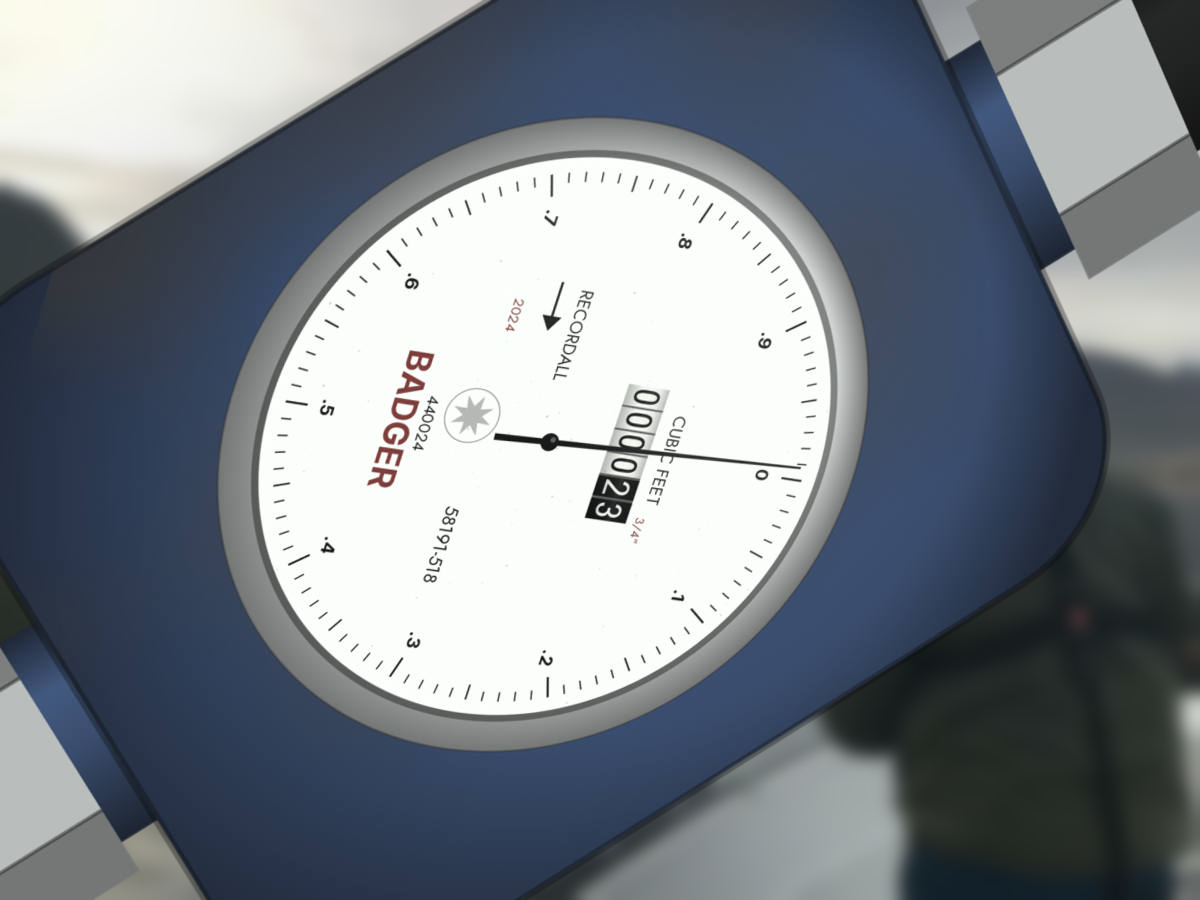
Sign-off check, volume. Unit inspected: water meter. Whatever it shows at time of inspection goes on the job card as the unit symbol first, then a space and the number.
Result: ft³ 22.99
